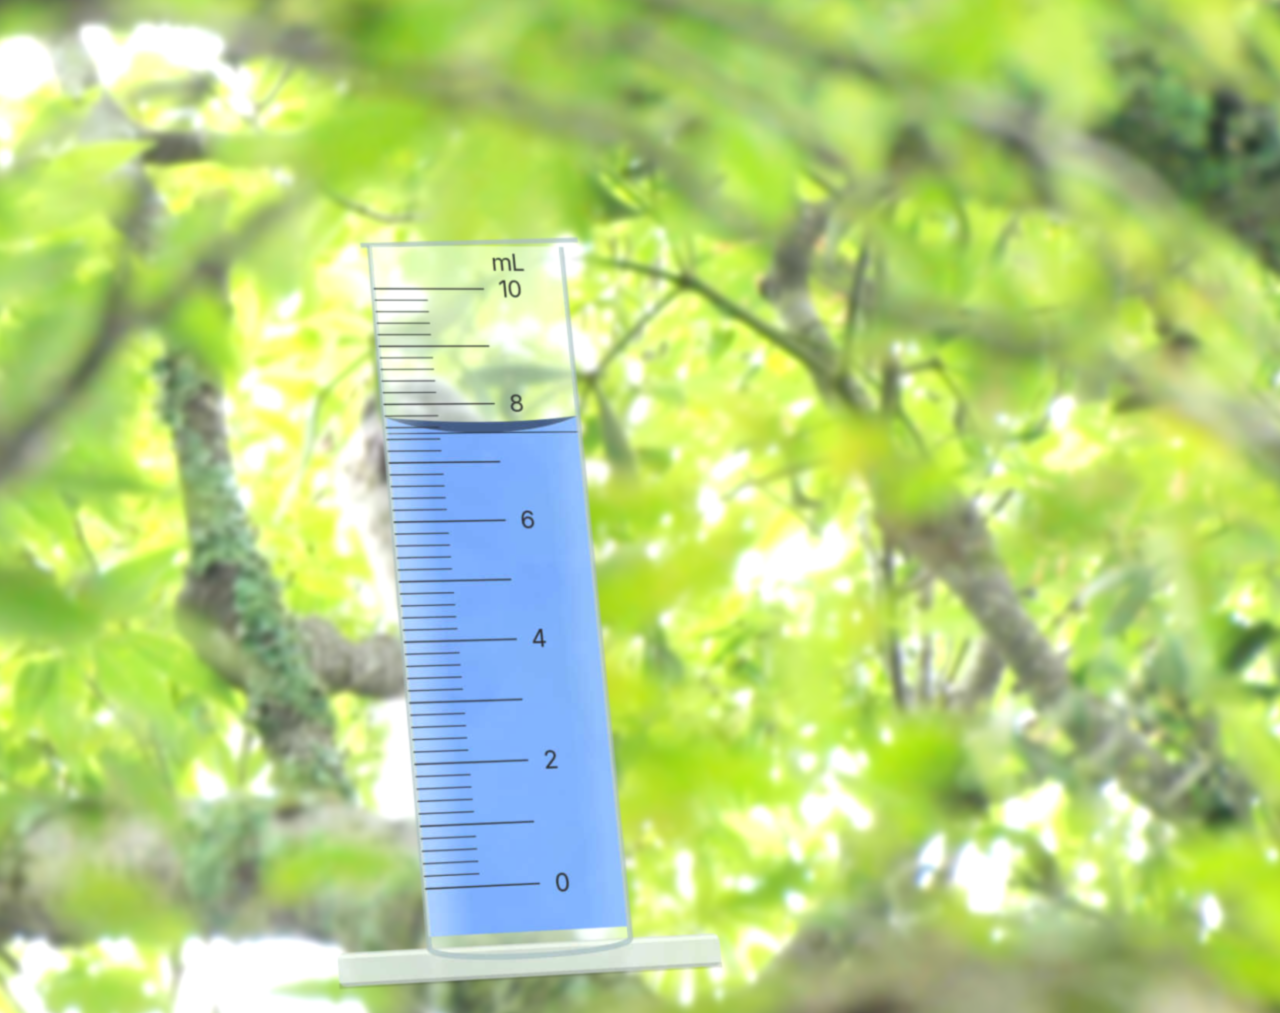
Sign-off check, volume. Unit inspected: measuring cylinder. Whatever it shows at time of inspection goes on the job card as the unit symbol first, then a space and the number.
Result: mL 7.5
